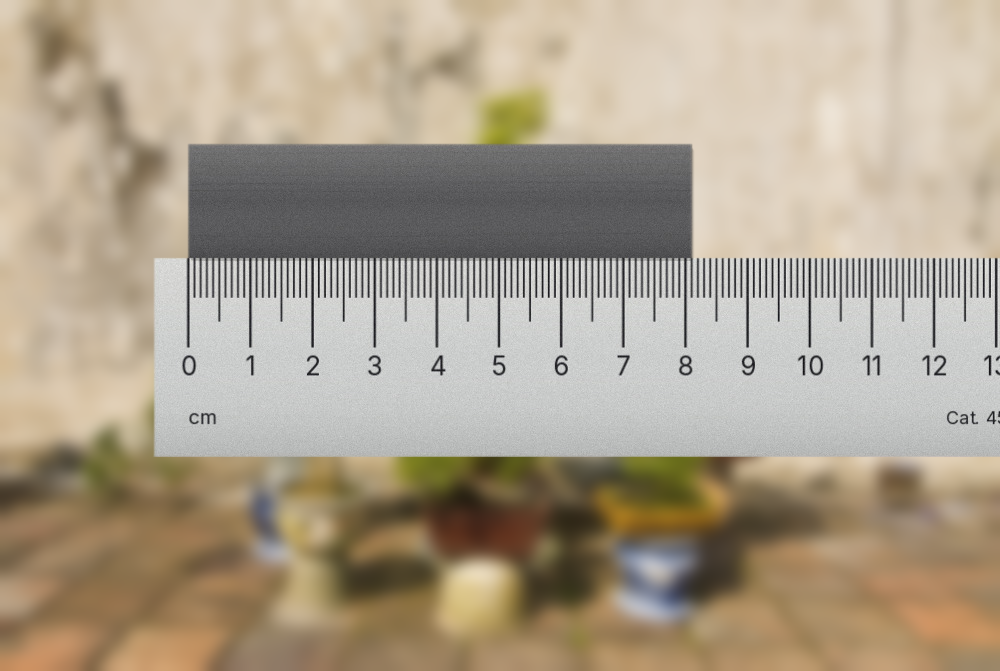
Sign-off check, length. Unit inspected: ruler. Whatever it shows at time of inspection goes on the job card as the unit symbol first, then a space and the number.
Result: cm 8.1
